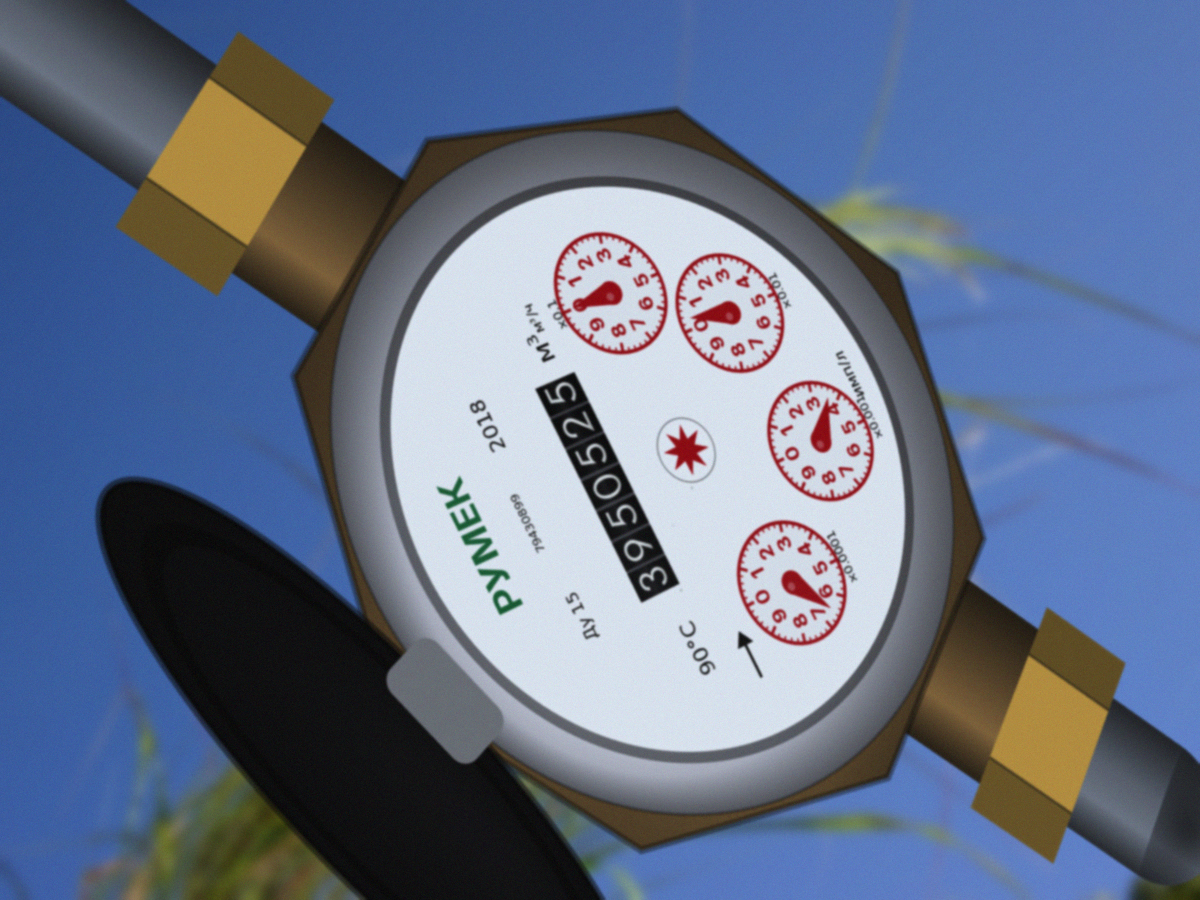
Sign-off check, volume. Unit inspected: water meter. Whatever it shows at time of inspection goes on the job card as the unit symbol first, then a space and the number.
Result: m³ 3950525.0036
